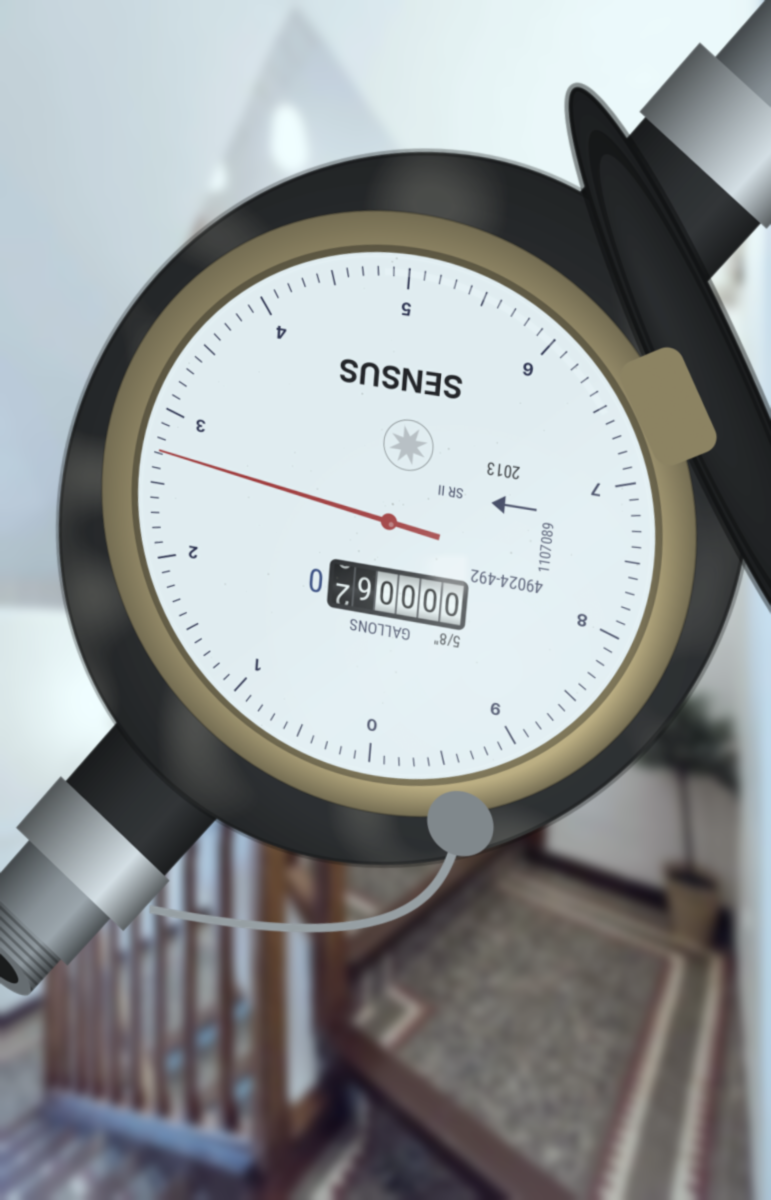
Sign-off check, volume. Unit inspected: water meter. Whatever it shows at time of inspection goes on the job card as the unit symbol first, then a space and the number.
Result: gal 622.7
